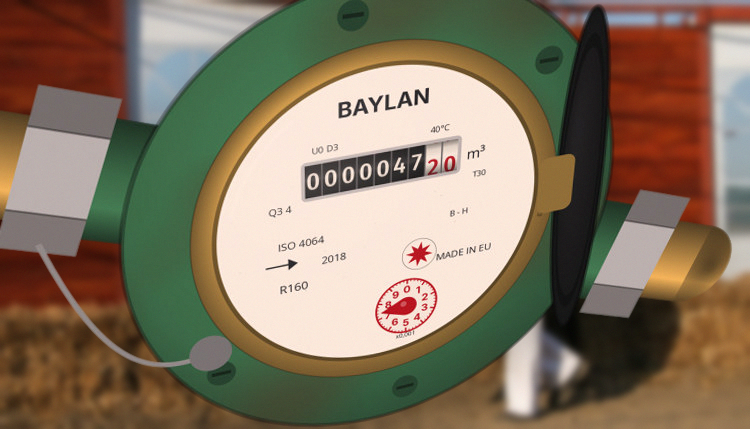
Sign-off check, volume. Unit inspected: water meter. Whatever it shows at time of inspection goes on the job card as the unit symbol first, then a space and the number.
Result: m³ 47.197
